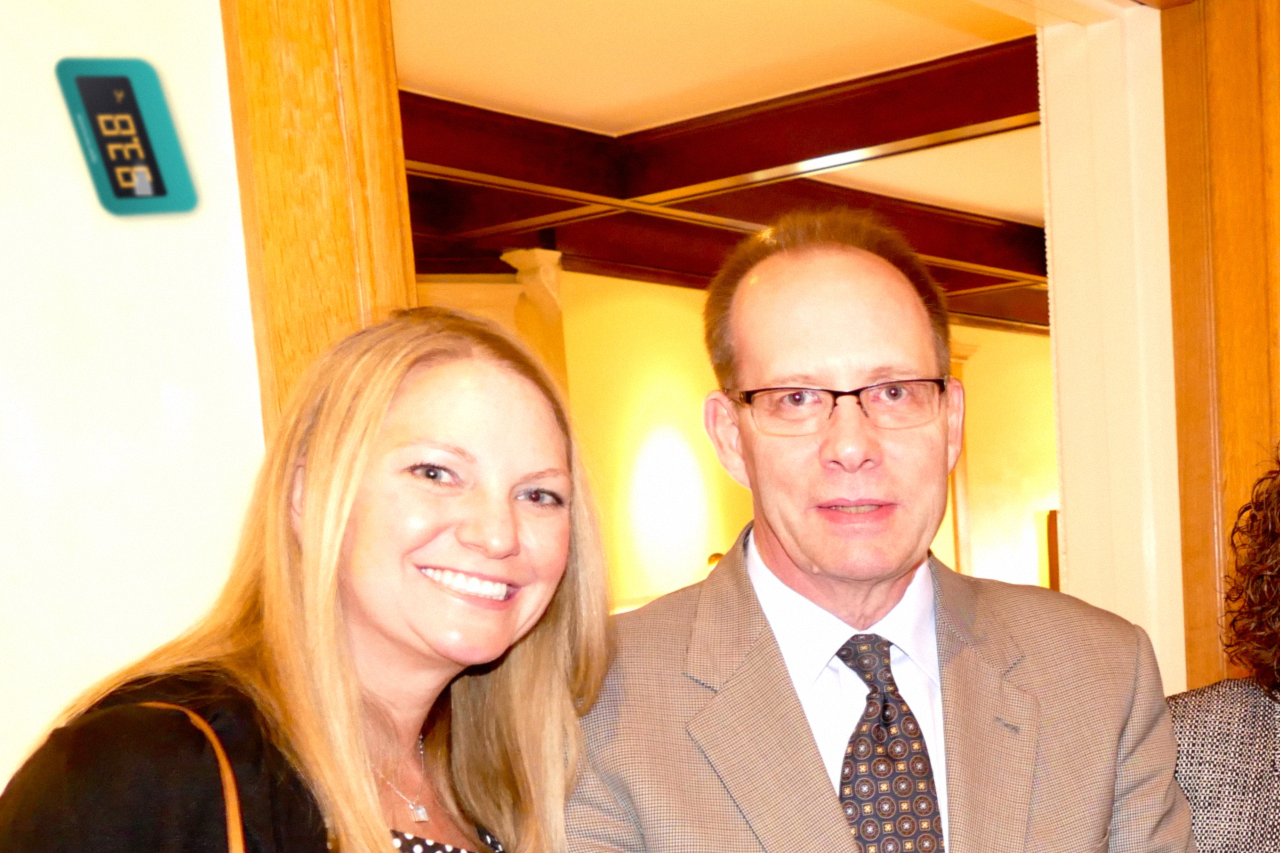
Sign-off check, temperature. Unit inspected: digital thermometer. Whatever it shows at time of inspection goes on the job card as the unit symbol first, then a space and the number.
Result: °C 93.8
